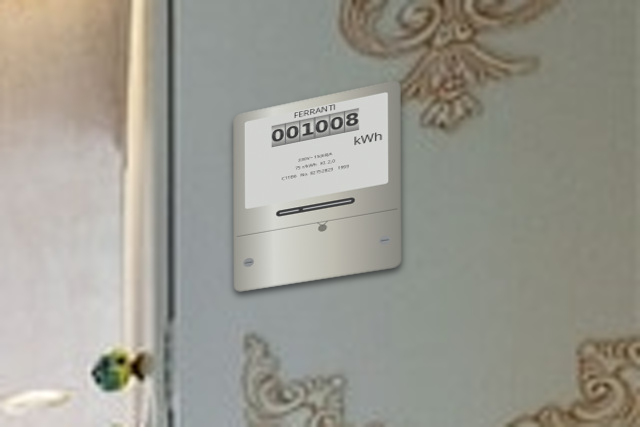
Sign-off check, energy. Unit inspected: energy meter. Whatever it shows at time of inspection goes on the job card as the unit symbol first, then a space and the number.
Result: kWh 1008
